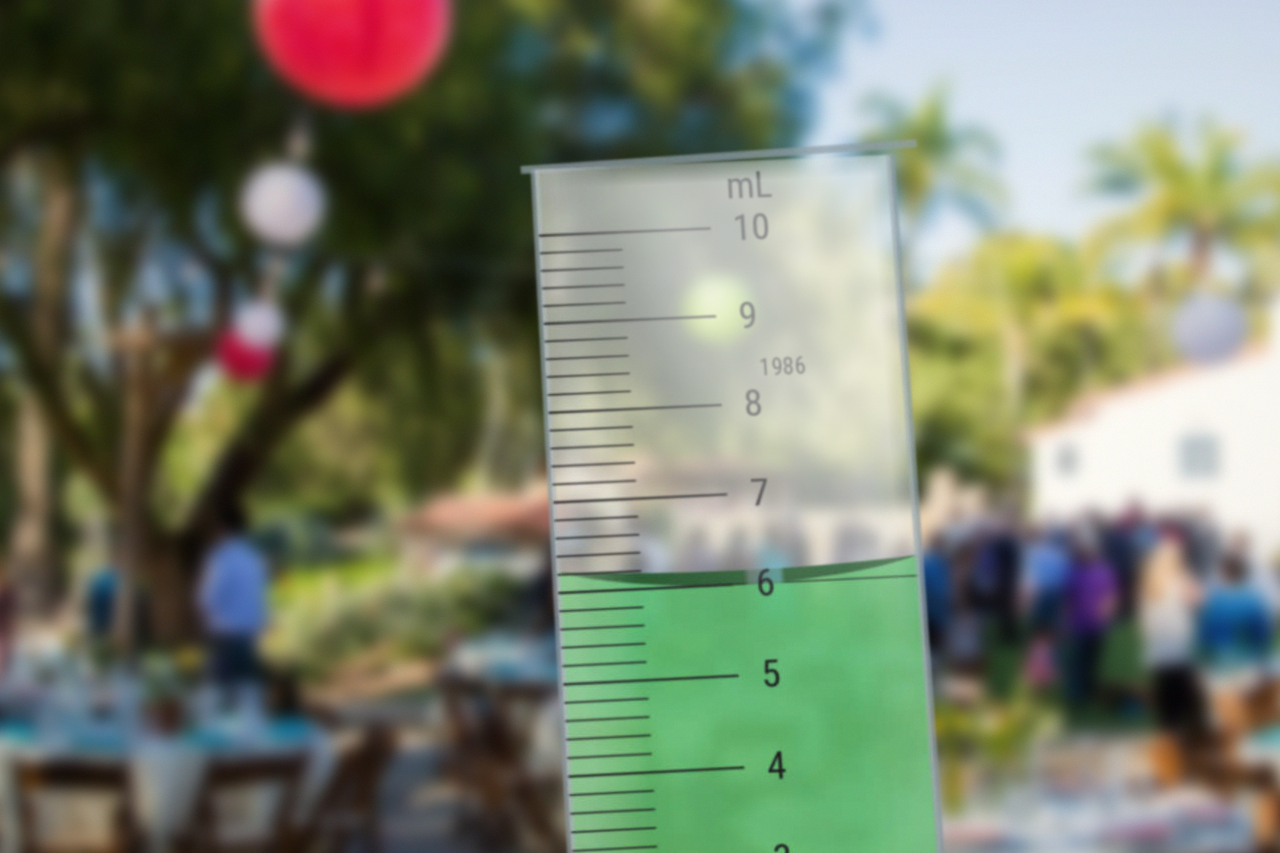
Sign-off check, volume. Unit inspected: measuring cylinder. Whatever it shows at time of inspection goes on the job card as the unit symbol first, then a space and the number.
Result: mL 6
